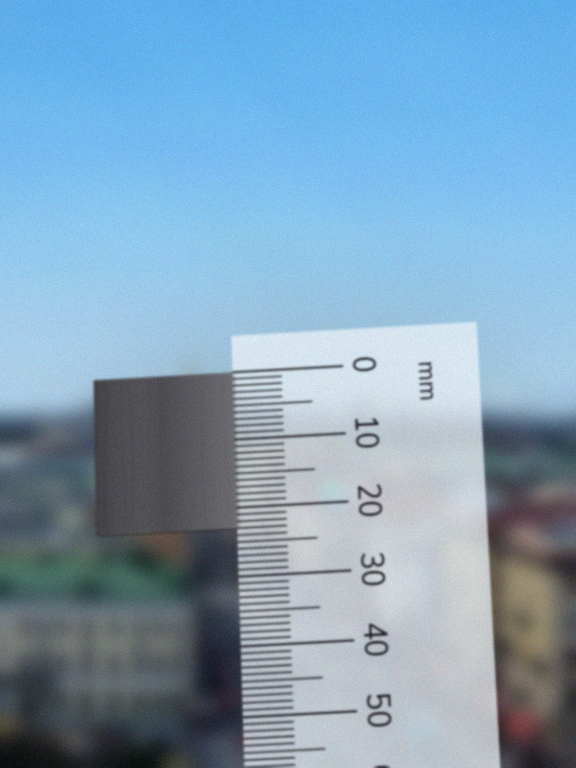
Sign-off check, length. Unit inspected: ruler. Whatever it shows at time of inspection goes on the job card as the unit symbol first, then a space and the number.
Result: mm 23
